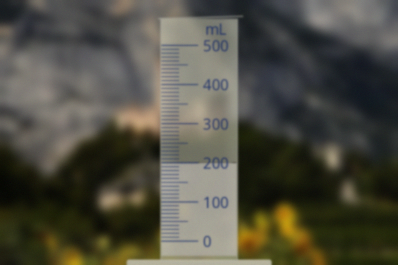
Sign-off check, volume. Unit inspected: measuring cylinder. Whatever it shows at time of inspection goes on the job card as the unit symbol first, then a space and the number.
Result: mL 200
